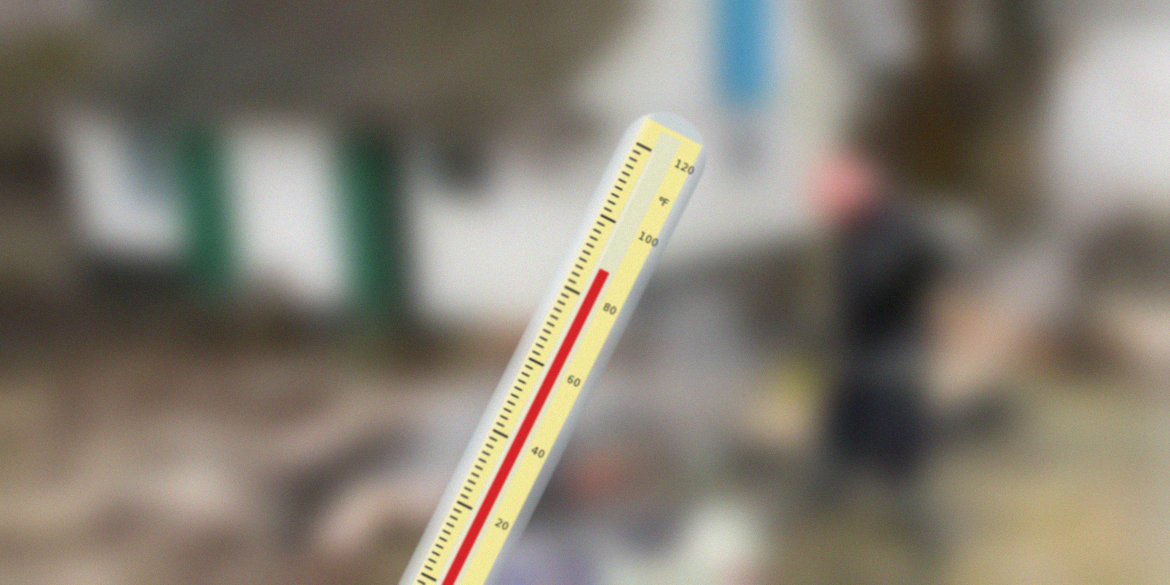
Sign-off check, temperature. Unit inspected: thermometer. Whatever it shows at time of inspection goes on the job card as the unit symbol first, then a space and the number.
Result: °F 88
